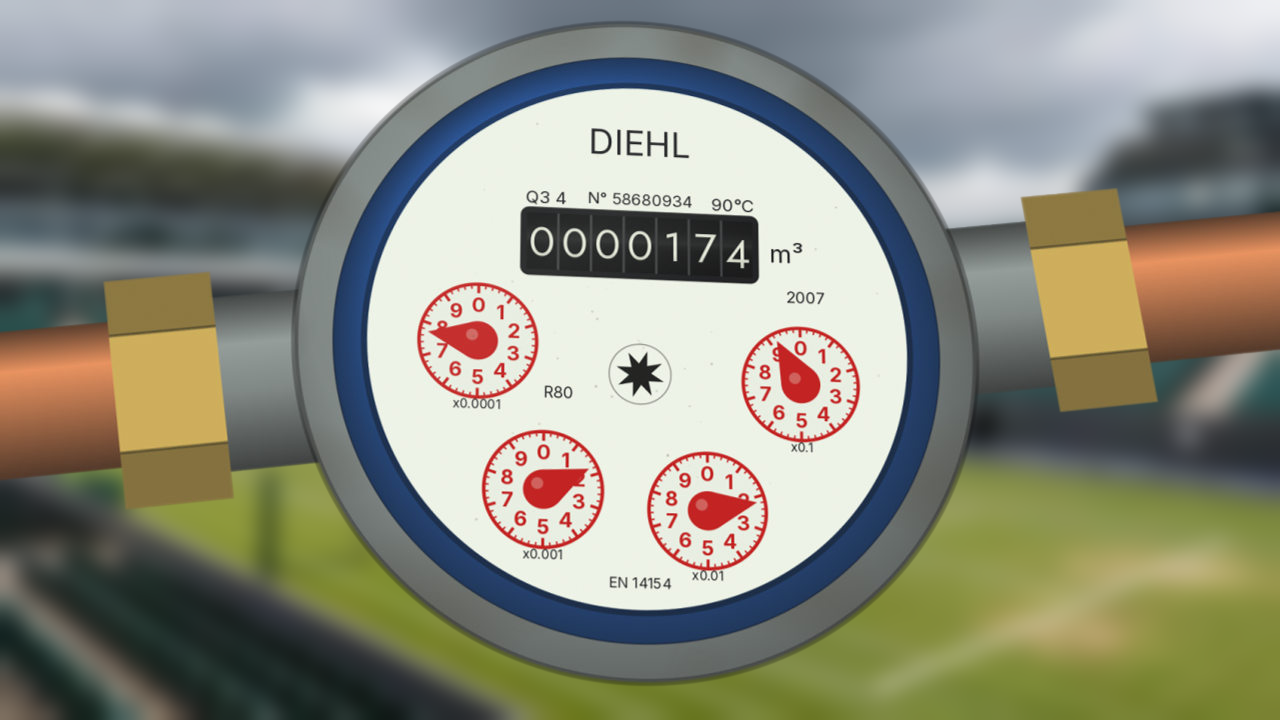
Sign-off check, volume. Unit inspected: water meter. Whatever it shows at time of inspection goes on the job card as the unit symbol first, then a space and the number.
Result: m³ 173.9217
